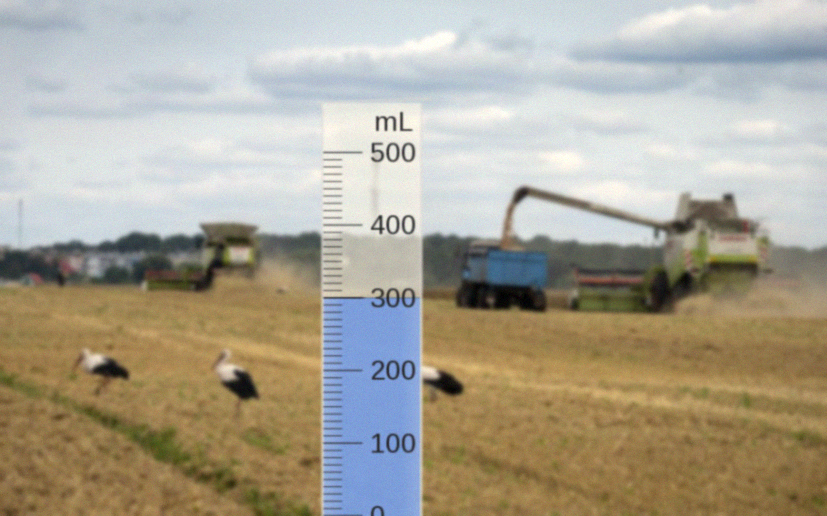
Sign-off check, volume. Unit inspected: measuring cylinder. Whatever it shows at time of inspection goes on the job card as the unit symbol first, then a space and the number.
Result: mL 300
